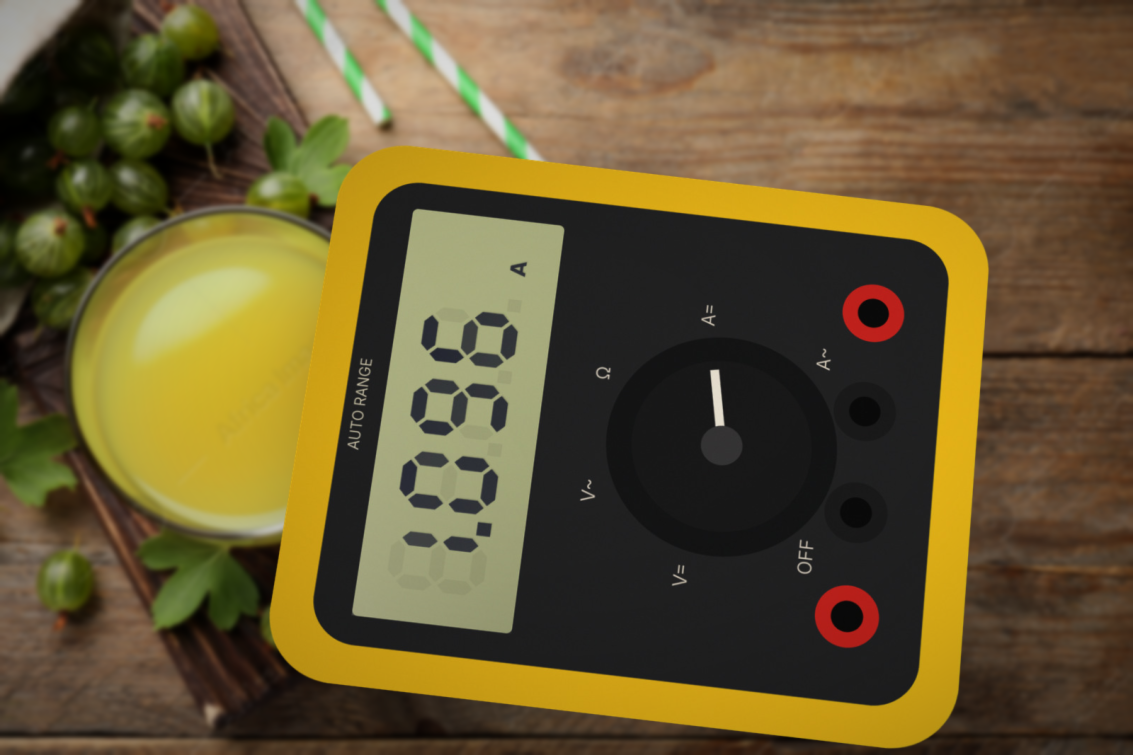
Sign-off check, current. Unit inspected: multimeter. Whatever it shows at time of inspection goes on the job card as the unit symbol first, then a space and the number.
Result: A 1.096
